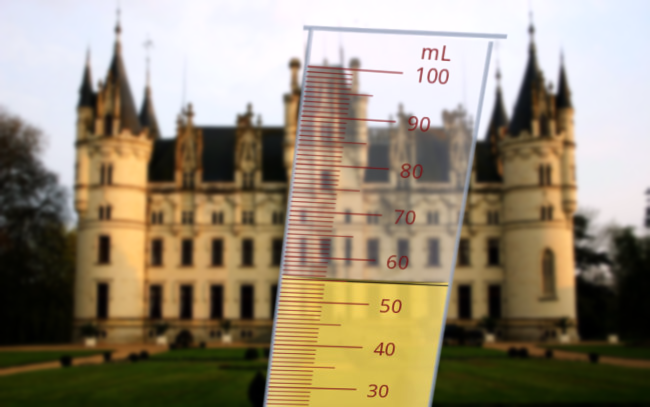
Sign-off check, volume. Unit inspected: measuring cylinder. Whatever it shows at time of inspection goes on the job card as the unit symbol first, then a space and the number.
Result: mL 55
